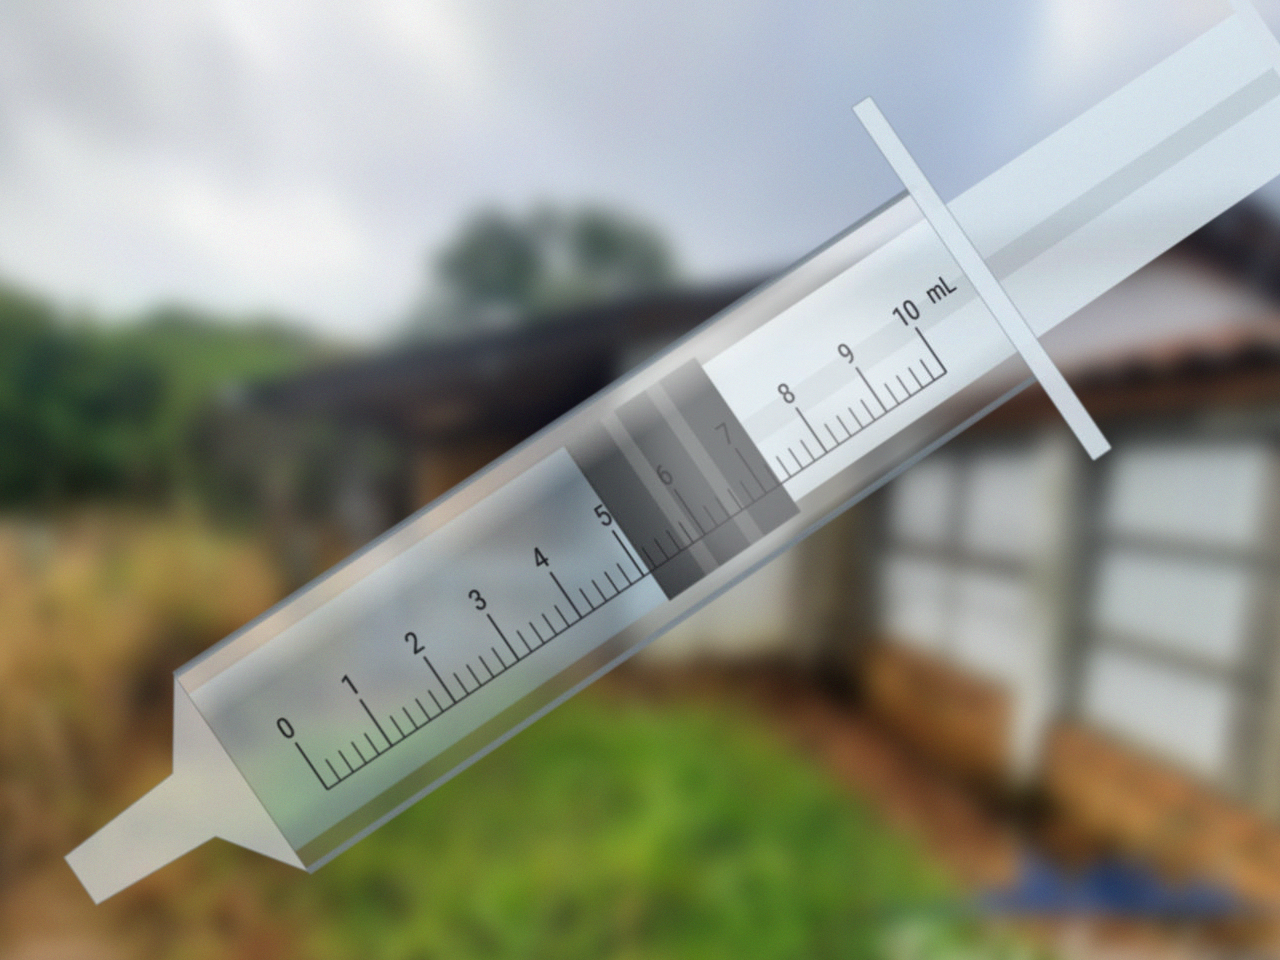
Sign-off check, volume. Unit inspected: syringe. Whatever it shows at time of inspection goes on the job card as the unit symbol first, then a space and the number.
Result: mL 5.1
